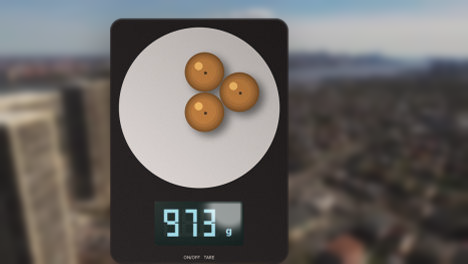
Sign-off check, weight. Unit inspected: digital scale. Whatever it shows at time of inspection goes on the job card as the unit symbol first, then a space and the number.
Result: g 973
